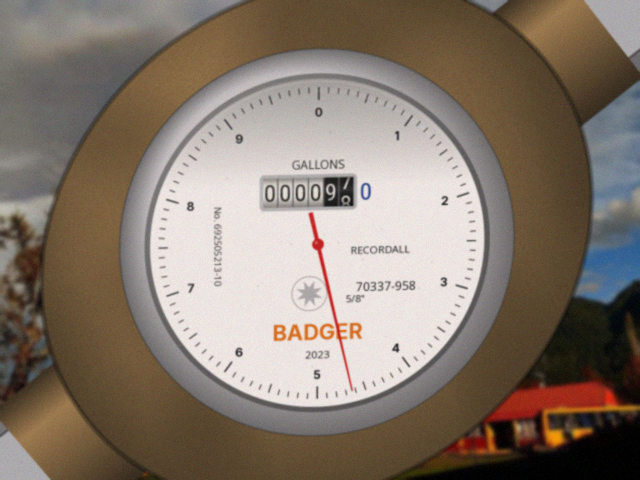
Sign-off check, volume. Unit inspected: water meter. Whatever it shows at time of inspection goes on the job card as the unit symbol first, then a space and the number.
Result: gal 974.6
